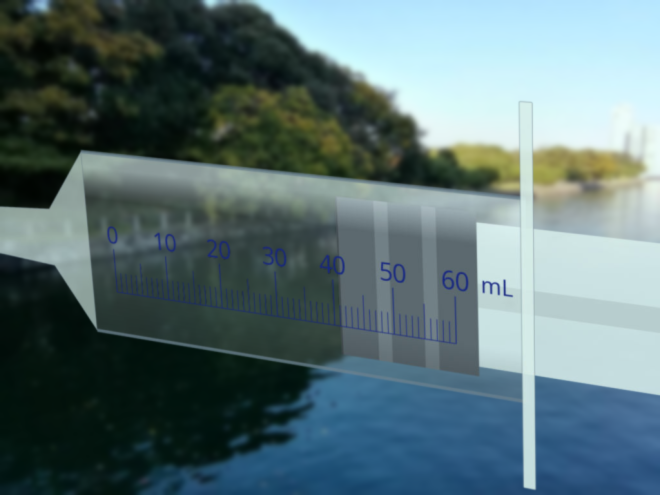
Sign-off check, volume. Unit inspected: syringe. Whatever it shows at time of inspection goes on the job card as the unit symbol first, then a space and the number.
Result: mL 41
